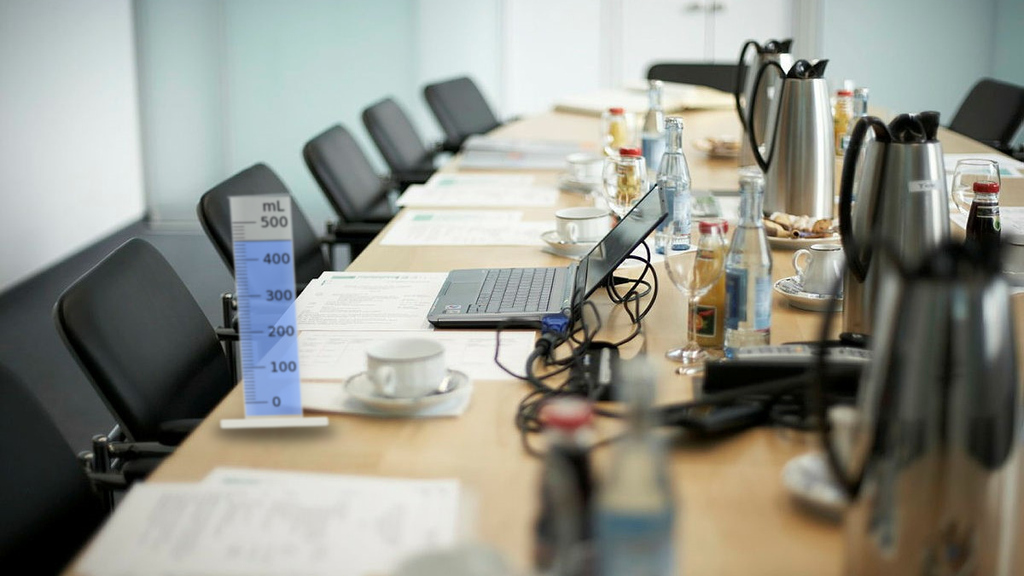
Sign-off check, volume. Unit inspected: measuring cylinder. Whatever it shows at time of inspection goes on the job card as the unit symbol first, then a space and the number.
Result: mL 450
